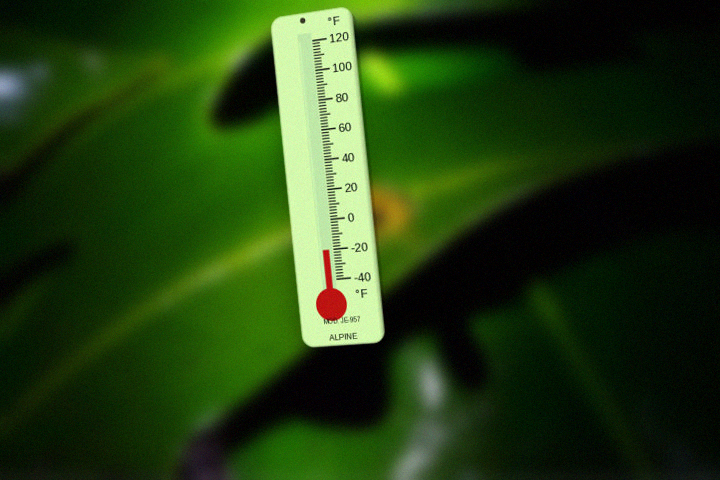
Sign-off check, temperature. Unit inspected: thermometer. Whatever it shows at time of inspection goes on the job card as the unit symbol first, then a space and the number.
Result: °F -20
